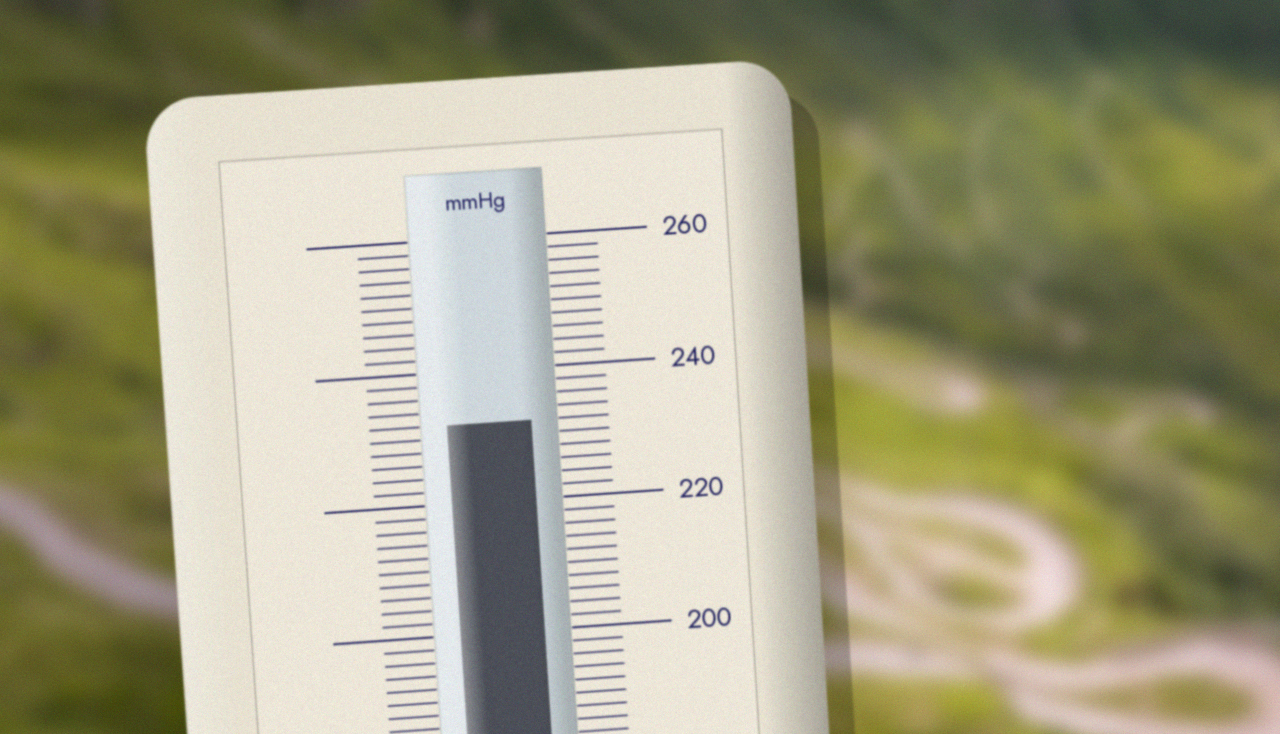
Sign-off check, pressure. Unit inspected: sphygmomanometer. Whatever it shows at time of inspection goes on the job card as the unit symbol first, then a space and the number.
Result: mmHg 232
